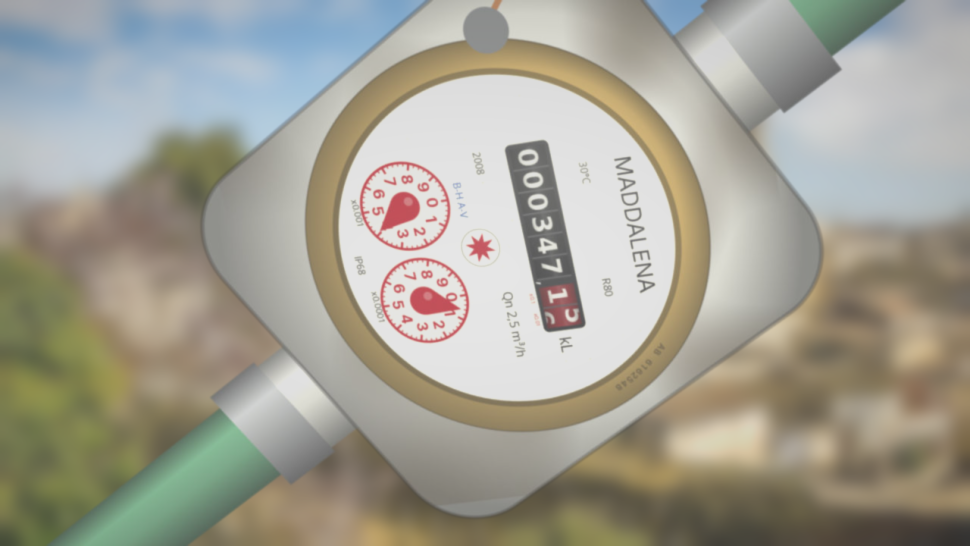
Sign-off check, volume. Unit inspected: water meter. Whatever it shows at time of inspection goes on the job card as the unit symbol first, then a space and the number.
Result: kL 347.1540
